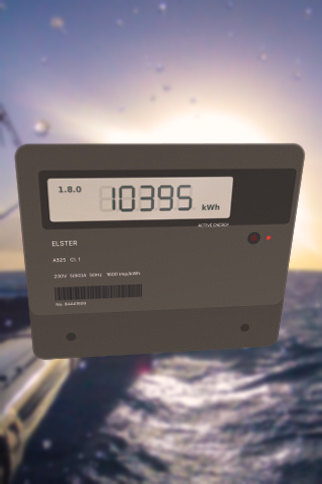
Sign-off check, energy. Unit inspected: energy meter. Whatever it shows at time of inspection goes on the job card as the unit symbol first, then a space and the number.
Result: kWh 10395
